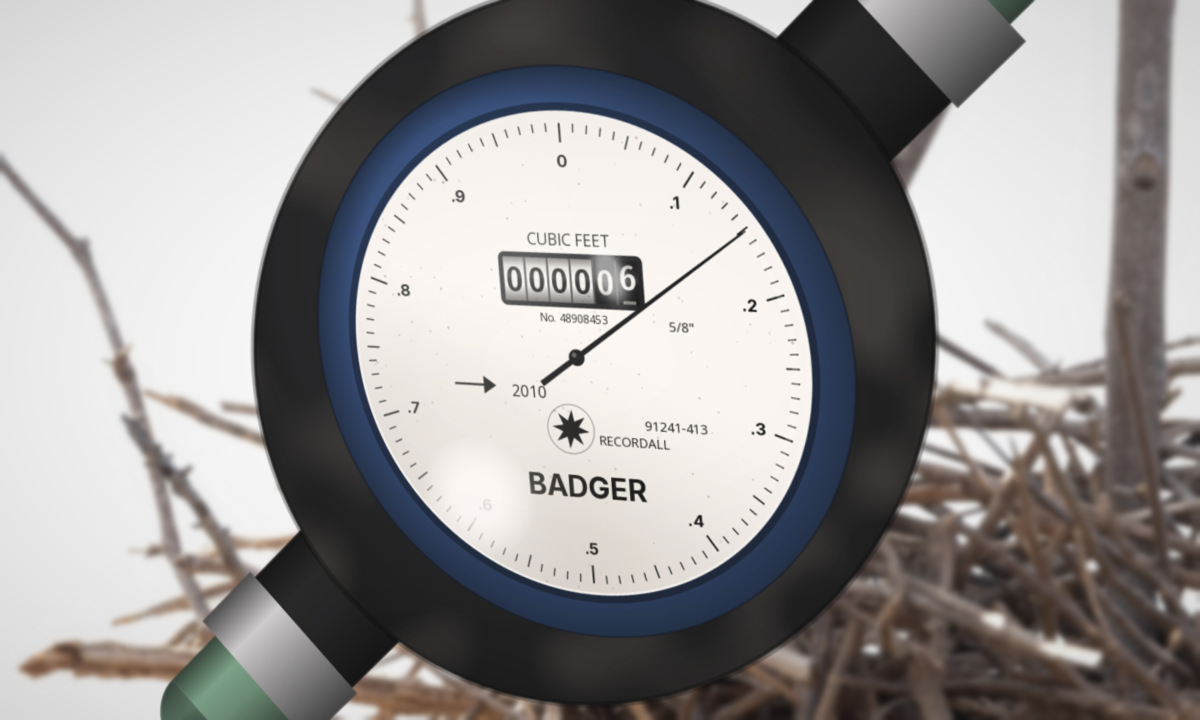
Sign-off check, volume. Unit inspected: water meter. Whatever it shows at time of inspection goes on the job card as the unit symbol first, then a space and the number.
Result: ft³ 6.15
